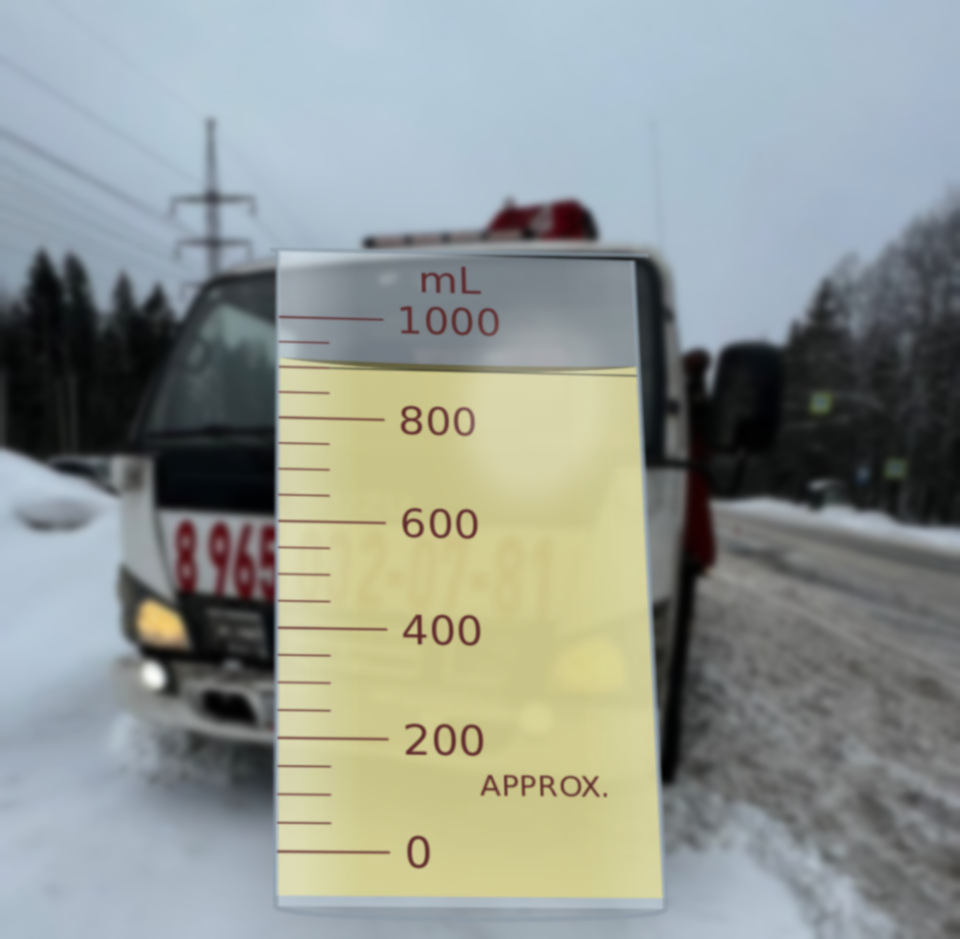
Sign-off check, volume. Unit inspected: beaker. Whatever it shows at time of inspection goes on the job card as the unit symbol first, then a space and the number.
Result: mL 900
